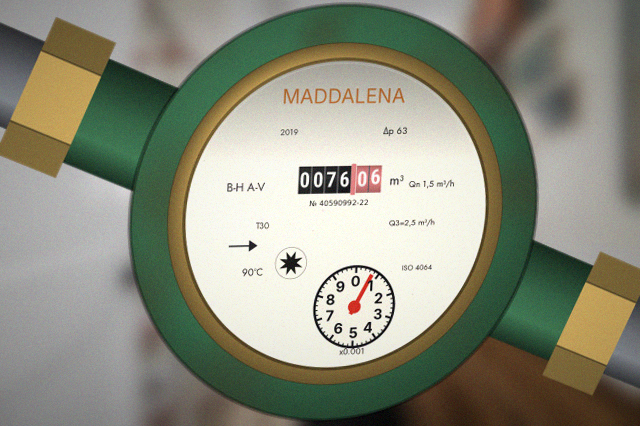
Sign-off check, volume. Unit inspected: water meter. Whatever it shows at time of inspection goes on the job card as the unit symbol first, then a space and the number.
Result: m³ 76.060
